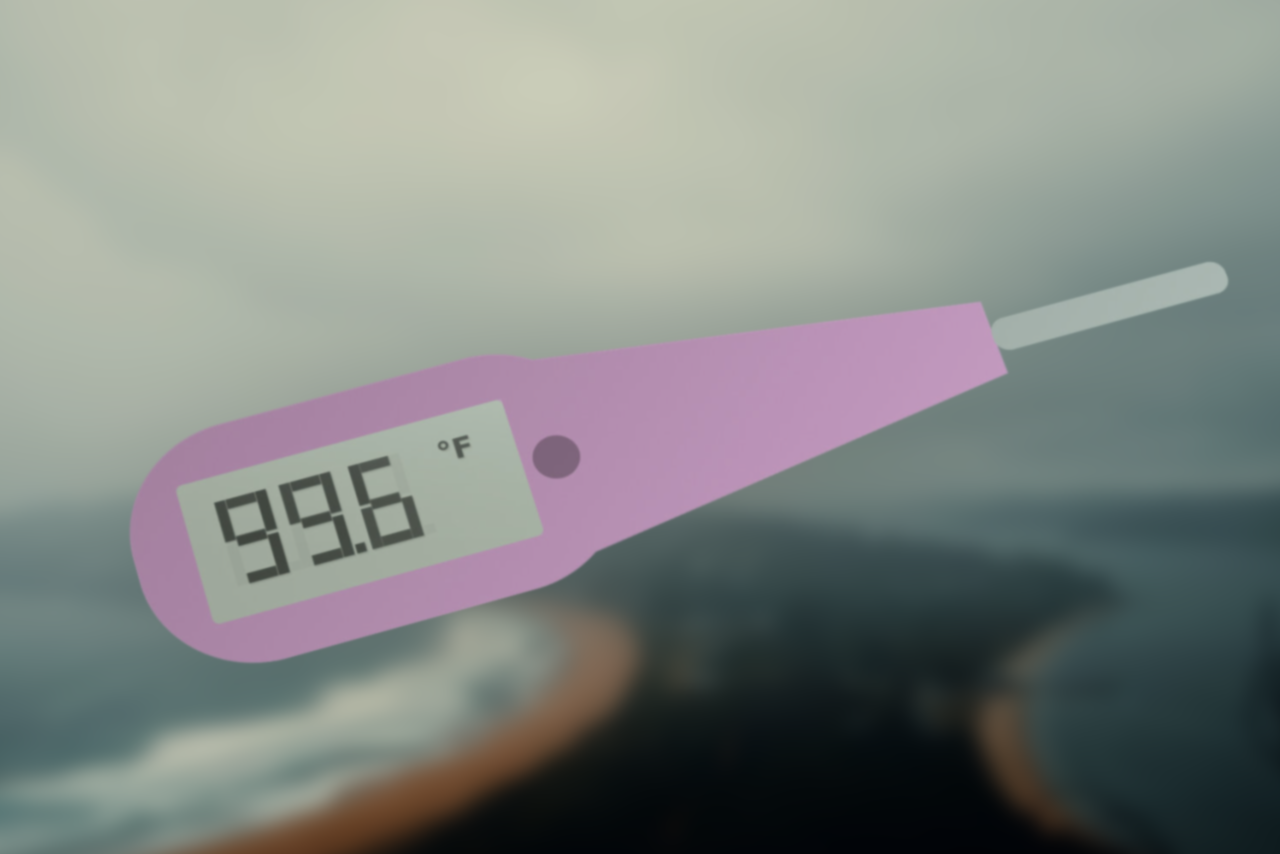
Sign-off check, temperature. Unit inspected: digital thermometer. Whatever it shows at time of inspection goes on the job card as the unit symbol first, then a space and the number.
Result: °F 99.6
